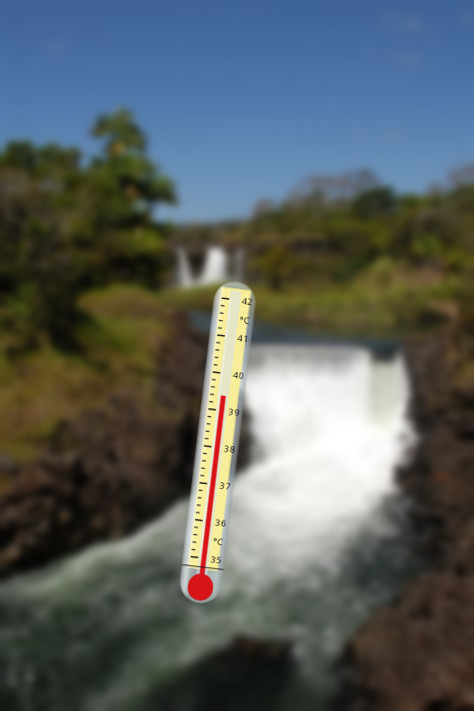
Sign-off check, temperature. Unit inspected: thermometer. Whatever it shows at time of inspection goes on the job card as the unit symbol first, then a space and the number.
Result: °C 39.4
